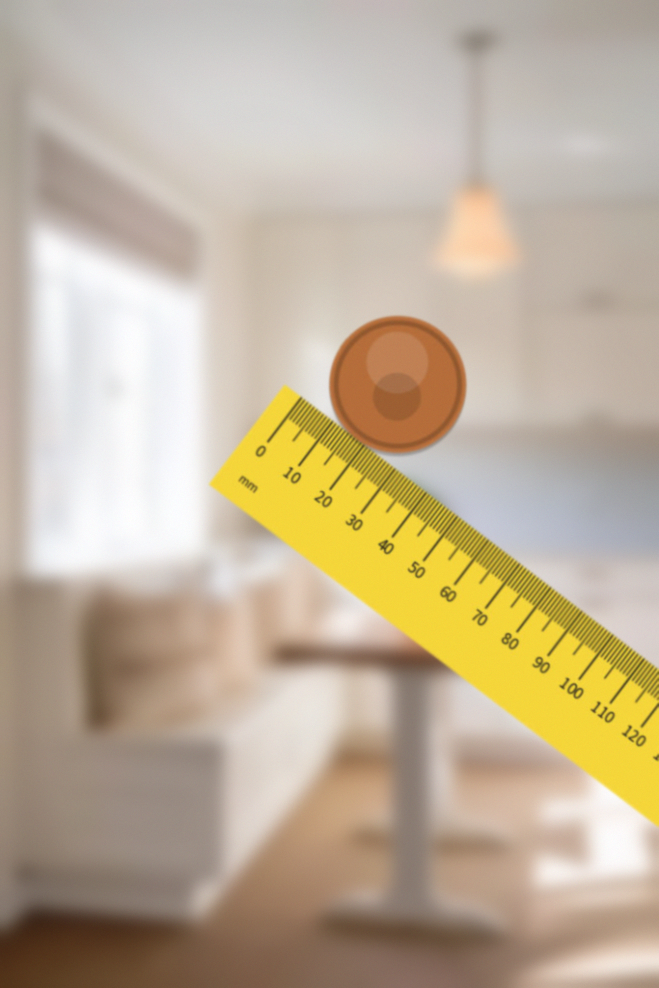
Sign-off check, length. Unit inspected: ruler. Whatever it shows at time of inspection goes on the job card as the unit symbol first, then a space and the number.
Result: mm 35
